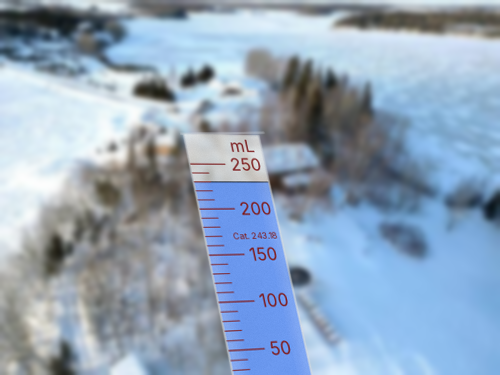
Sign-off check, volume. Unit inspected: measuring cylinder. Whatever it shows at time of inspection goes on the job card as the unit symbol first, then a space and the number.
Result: mL 230
